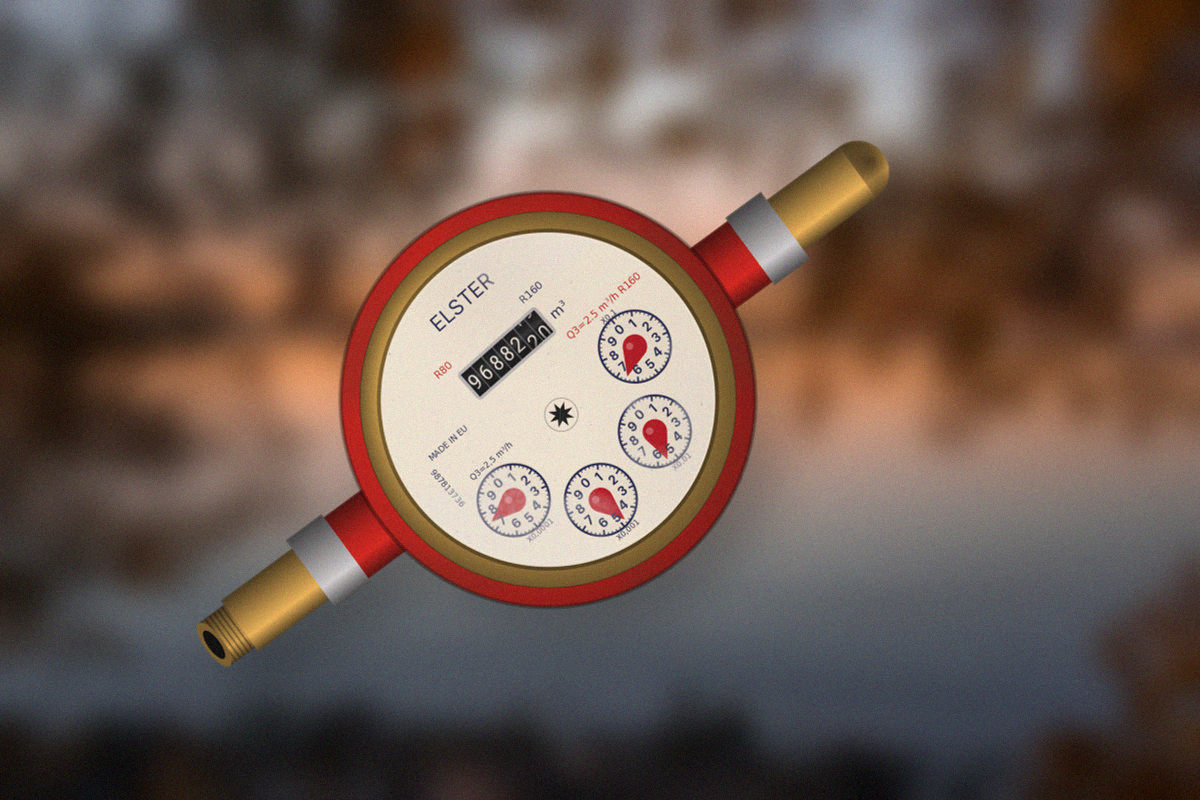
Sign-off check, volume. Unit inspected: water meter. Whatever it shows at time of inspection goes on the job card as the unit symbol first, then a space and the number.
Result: m³ 9688219.6547
